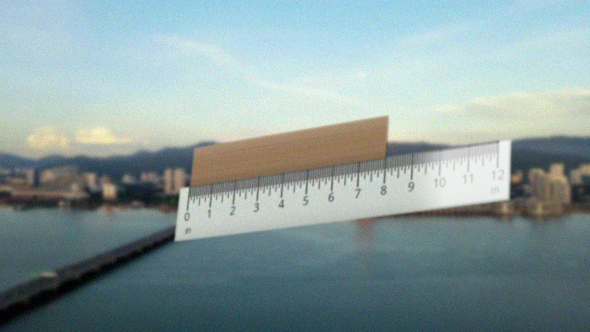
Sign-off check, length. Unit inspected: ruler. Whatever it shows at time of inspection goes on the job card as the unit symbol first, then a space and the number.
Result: in 8
